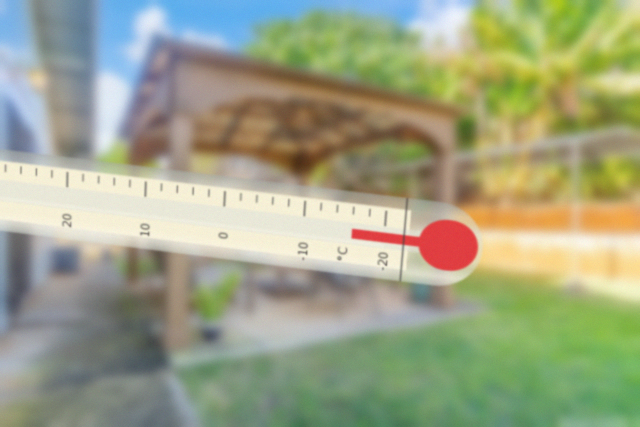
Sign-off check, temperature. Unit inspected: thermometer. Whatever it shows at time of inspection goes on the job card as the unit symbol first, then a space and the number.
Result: °C -16
